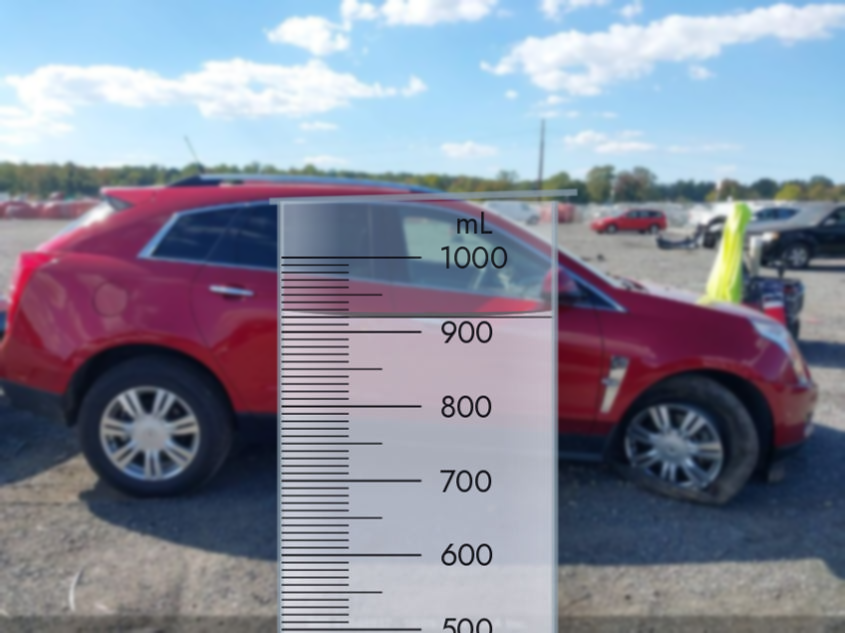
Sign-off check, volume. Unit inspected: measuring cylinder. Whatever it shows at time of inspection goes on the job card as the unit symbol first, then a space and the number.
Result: mL 920
